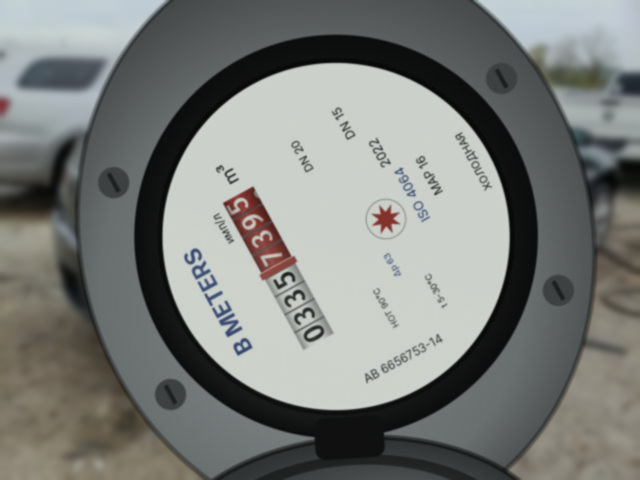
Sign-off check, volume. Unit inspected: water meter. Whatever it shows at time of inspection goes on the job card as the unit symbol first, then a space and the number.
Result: m³ 335.7395
